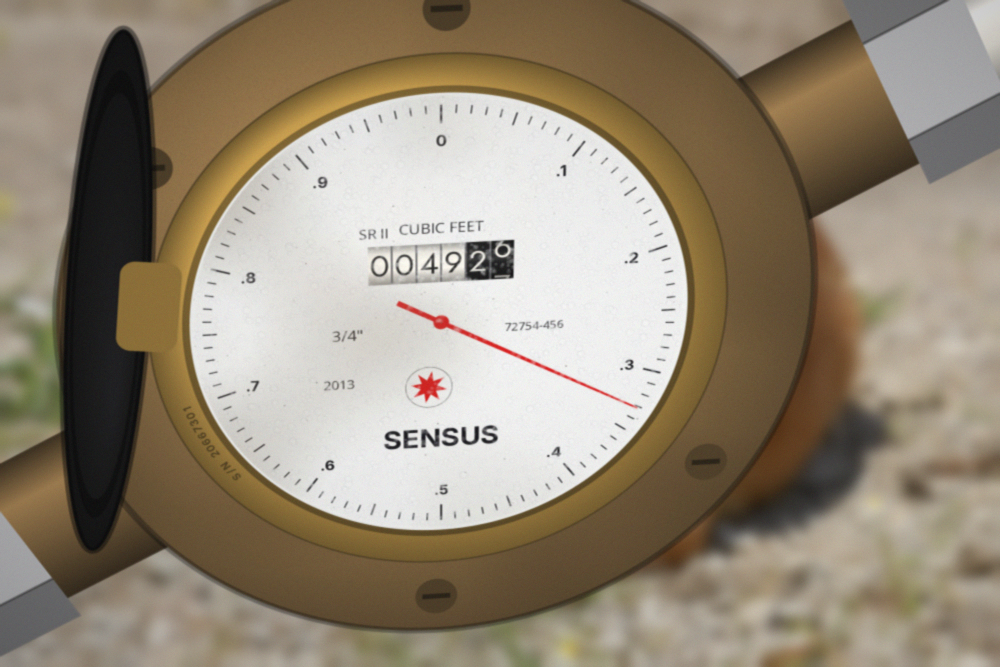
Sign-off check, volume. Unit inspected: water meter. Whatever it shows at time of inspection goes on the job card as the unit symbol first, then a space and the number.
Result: ft³ 4926.33
